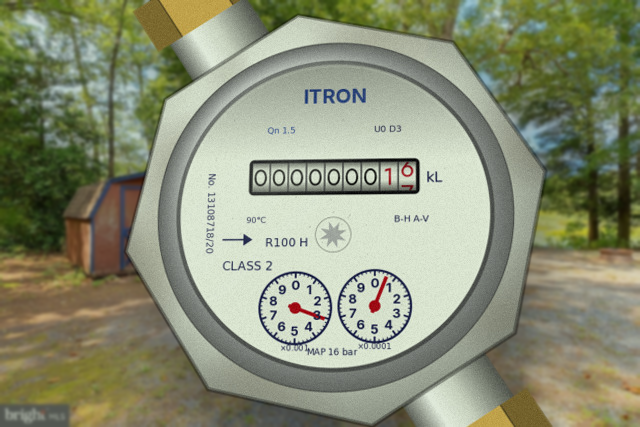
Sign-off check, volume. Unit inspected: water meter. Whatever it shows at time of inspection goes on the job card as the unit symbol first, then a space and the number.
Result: kL 0.1630
